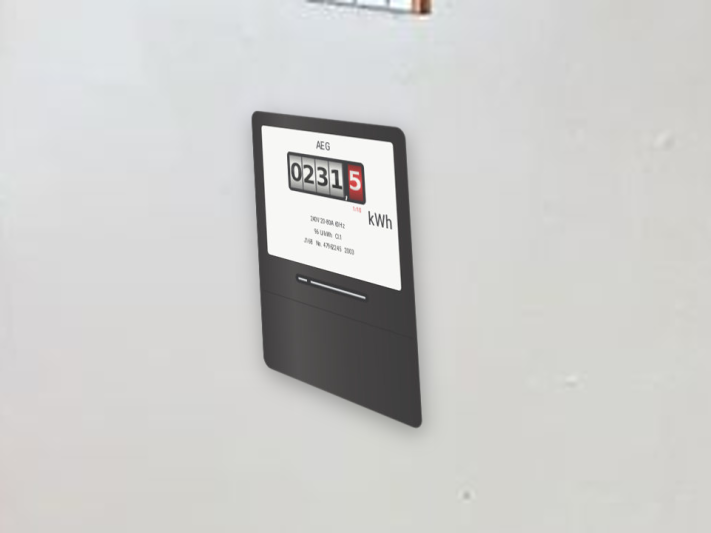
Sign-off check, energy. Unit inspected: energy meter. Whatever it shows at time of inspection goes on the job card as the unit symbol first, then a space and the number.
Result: kWh 231.5
